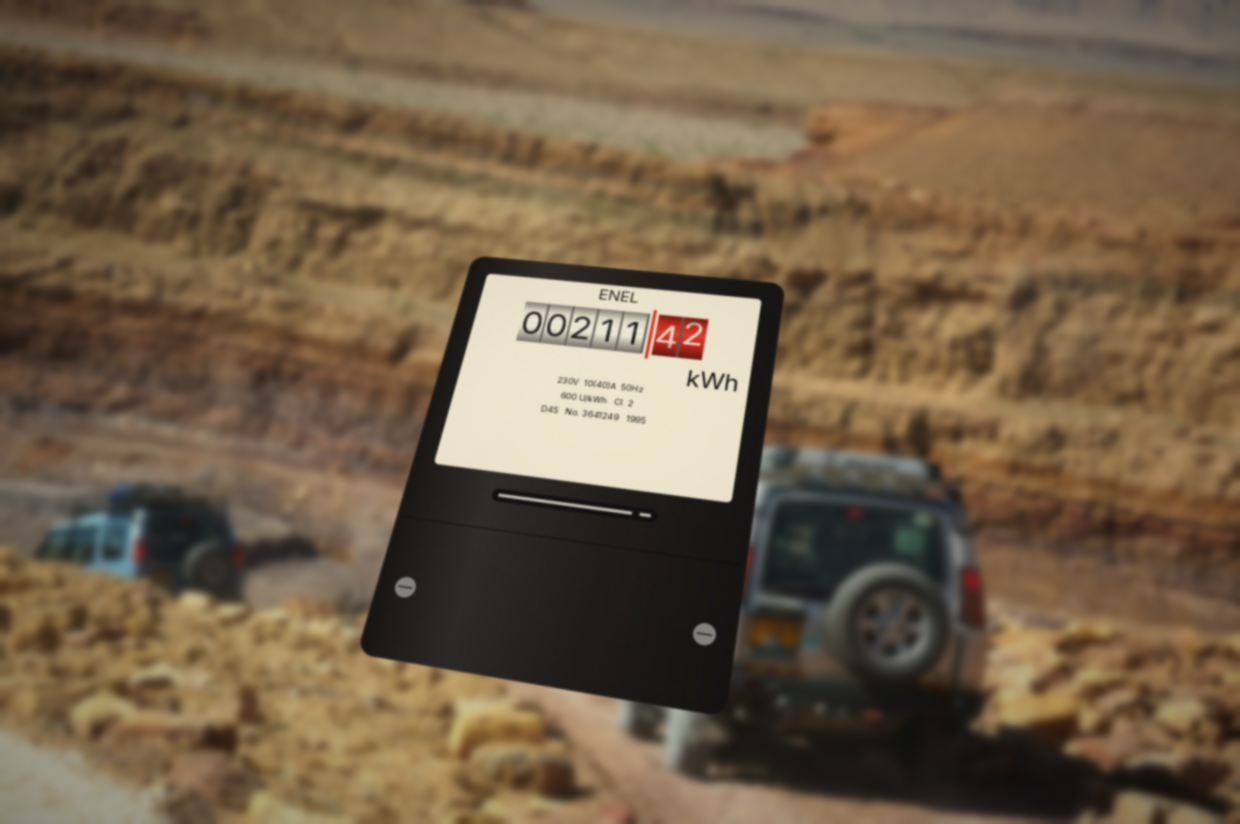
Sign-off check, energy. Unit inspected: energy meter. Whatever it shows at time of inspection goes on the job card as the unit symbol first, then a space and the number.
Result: kWh 211.42
